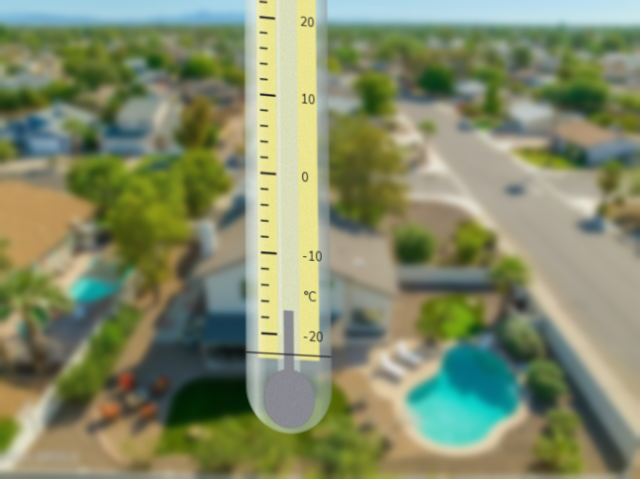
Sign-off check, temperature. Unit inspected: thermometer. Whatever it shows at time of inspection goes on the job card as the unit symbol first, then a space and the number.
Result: °C -17
